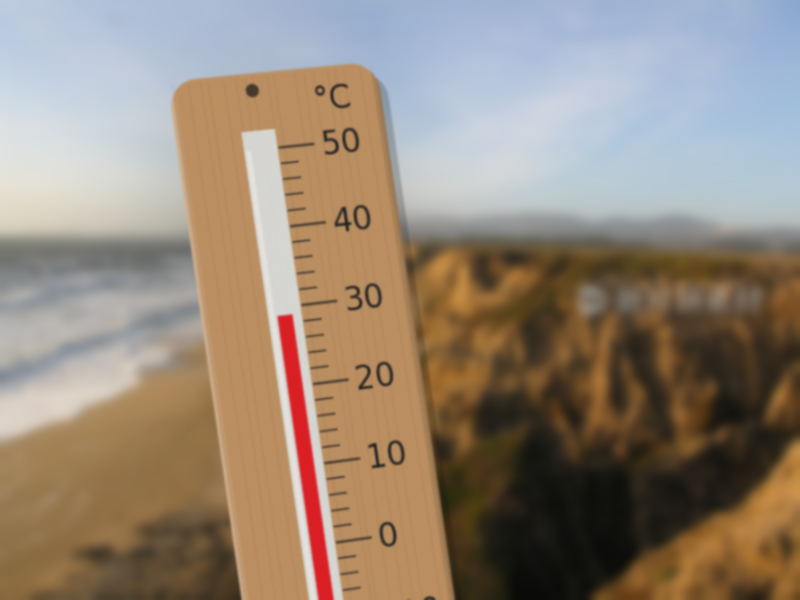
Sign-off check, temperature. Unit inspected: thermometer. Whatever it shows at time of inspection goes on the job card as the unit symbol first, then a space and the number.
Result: °C 29
